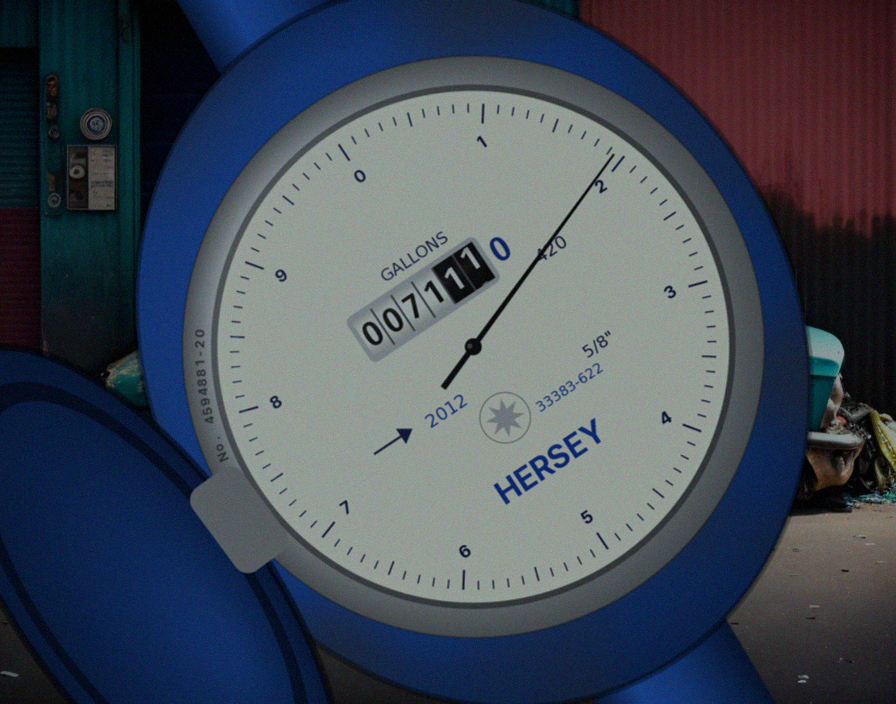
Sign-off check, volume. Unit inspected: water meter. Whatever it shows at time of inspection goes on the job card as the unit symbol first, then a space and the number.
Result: gal 71111.9
